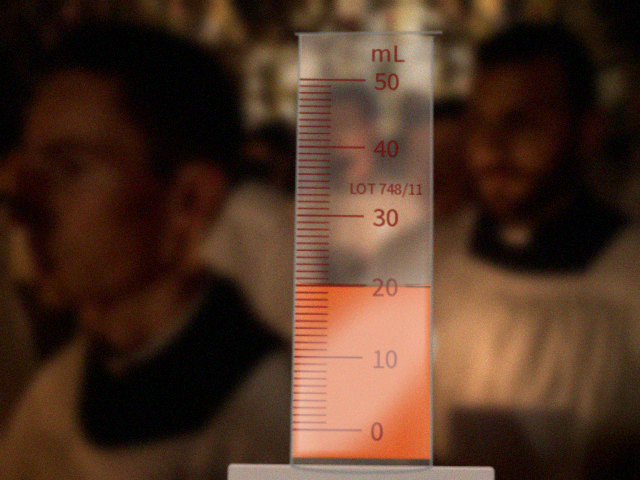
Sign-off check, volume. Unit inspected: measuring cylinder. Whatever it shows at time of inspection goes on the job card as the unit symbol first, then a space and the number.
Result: mL 20
